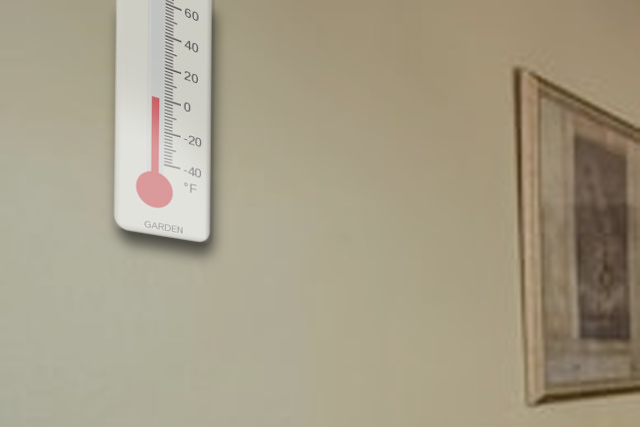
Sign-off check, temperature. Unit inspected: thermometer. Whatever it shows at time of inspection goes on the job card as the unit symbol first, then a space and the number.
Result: °F 0
